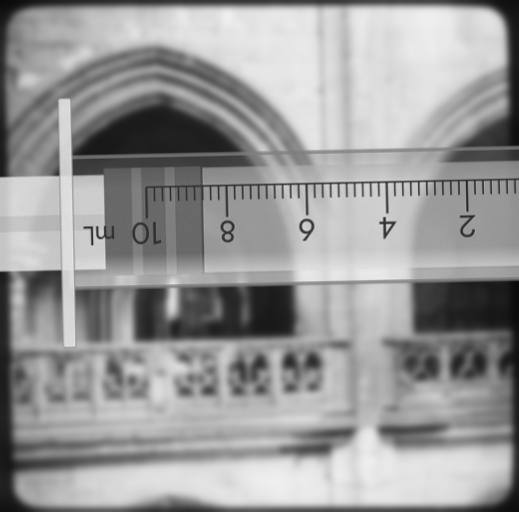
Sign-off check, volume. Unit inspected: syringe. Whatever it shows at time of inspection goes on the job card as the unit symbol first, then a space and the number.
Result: mL 8.6
